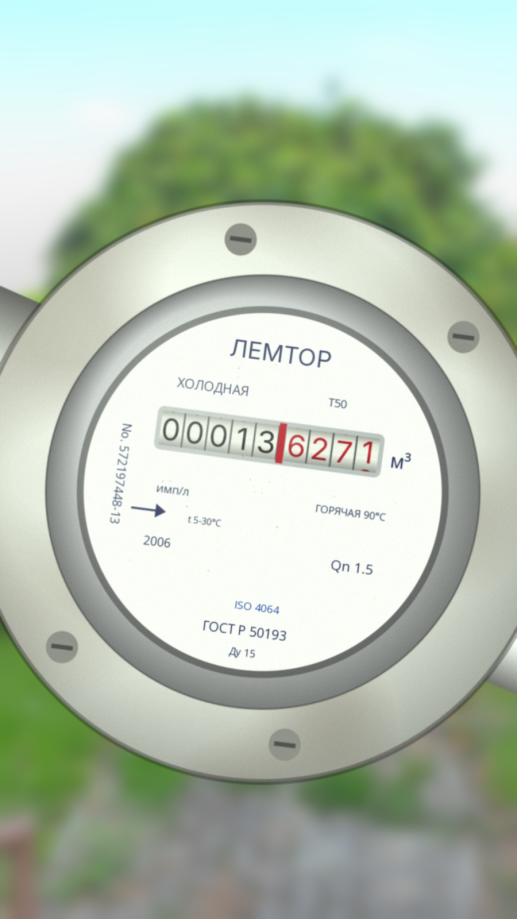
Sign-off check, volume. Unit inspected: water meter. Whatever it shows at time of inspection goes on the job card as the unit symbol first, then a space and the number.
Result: m³ 13.6271
